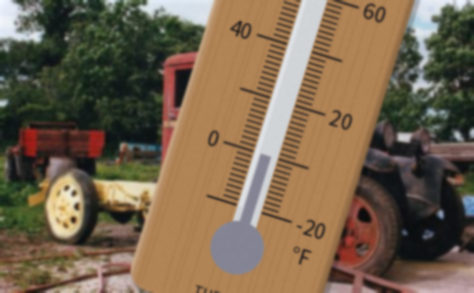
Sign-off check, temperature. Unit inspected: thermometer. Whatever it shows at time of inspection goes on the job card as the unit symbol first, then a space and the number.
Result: °F 0
